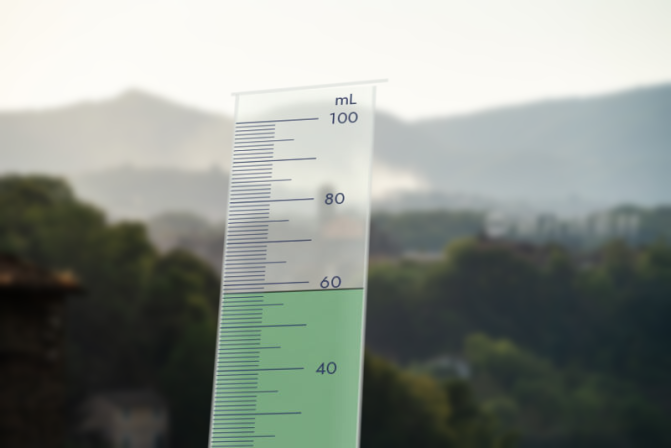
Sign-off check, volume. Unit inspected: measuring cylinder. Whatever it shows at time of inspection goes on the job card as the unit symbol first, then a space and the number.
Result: mL 58
